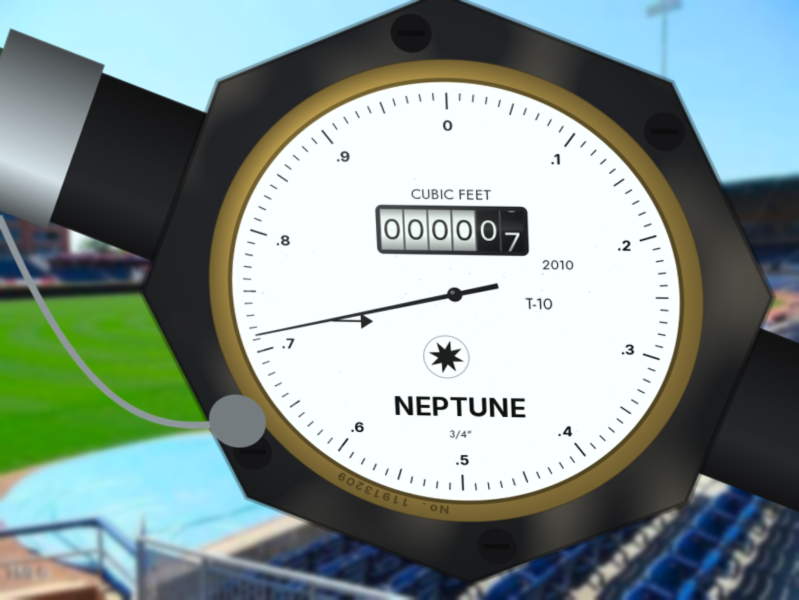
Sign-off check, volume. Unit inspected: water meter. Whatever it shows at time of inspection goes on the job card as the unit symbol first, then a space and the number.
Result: ft³ 6.71
